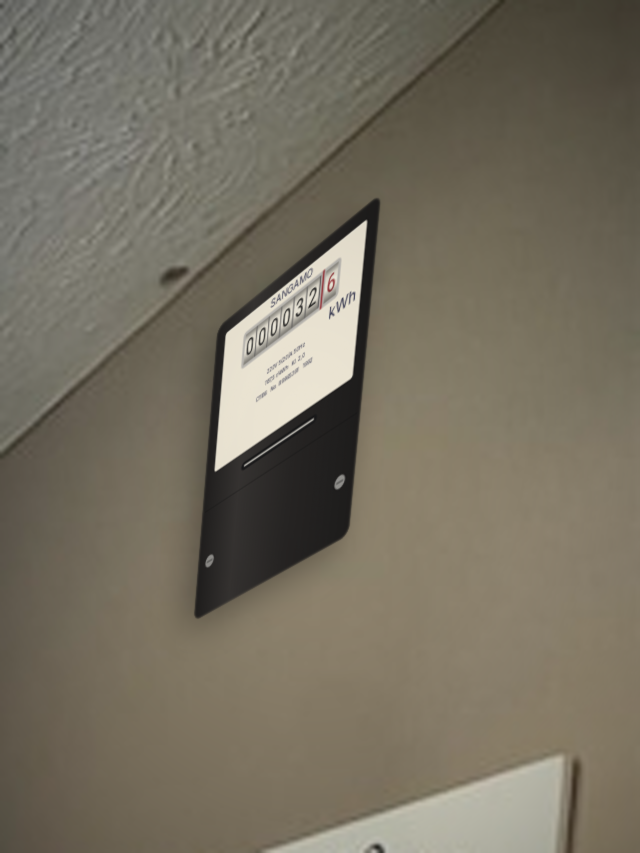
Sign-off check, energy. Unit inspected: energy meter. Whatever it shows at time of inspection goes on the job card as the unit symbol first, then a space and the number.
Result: kWh 32.6
